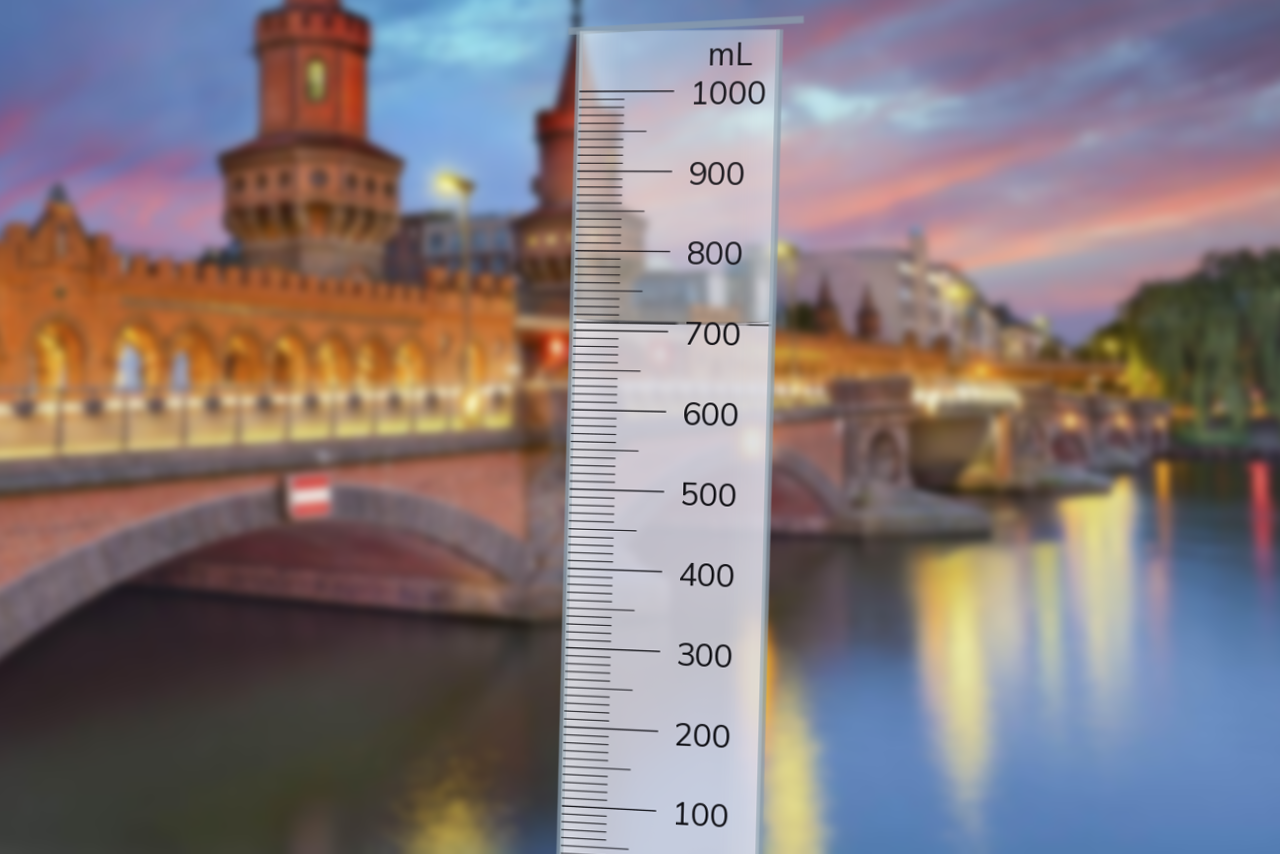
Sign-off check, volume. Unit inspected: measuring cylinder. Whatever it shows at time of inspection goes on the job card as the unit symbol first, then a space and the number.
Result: mL 710
